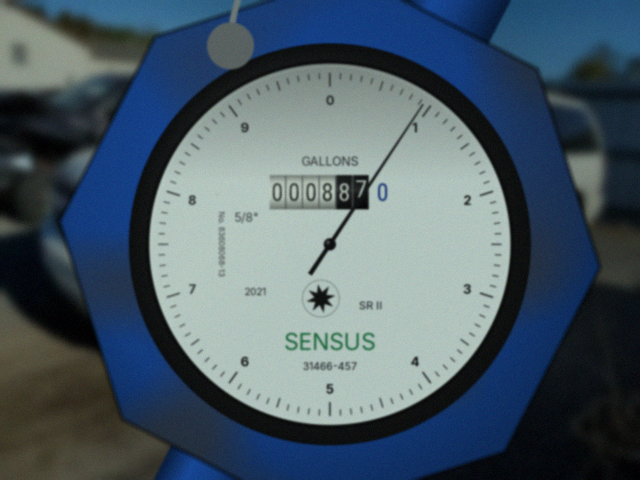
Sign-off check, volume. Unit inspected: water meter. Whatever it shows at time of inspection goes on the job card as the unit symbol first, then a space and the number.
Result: gal 8870.9
